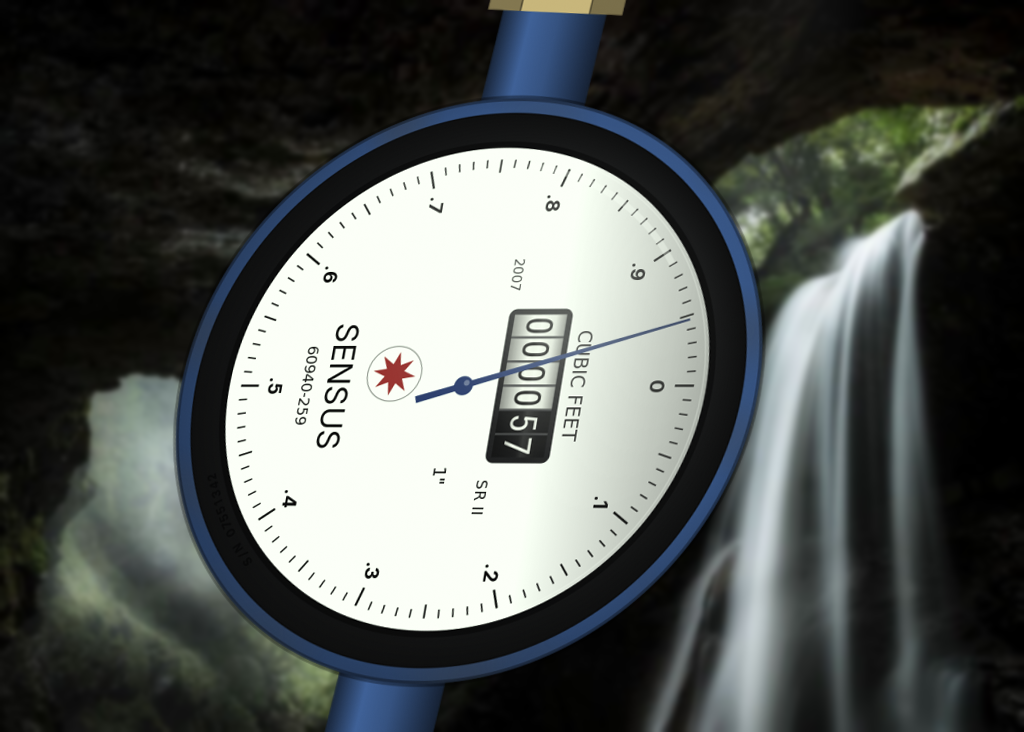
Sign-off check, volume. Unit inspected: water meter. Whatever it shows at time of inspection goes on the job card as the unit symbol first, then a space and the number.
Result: ft³ 56.95
